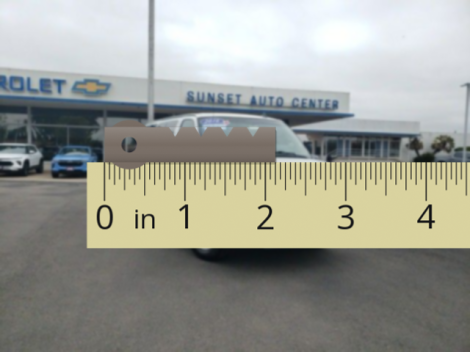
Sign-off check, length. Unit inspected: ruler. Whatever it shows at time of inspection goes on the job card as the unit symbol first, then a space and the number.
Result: in 2.125
